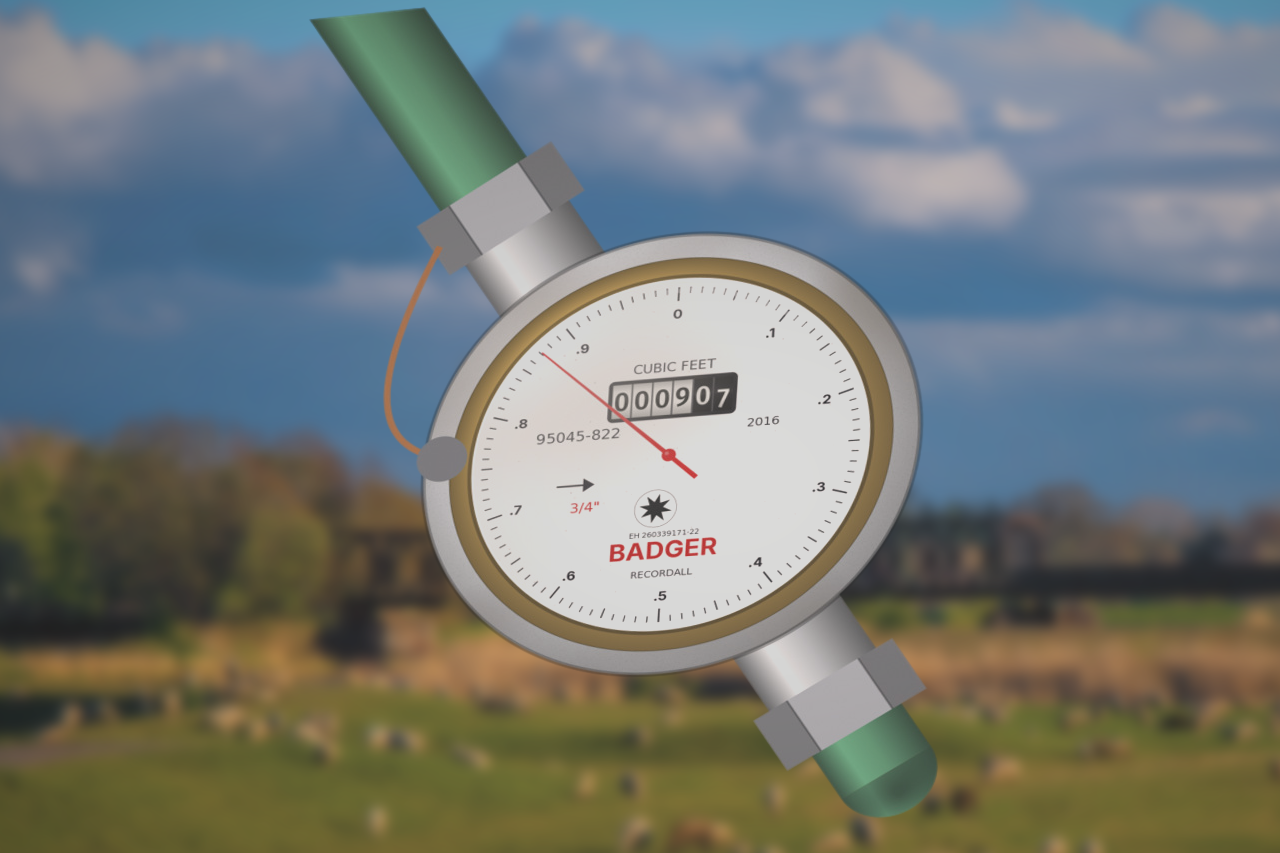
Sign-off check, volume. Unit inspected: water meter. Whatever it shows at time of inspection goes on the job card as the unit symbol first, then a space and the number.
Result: ft³ 906.87
